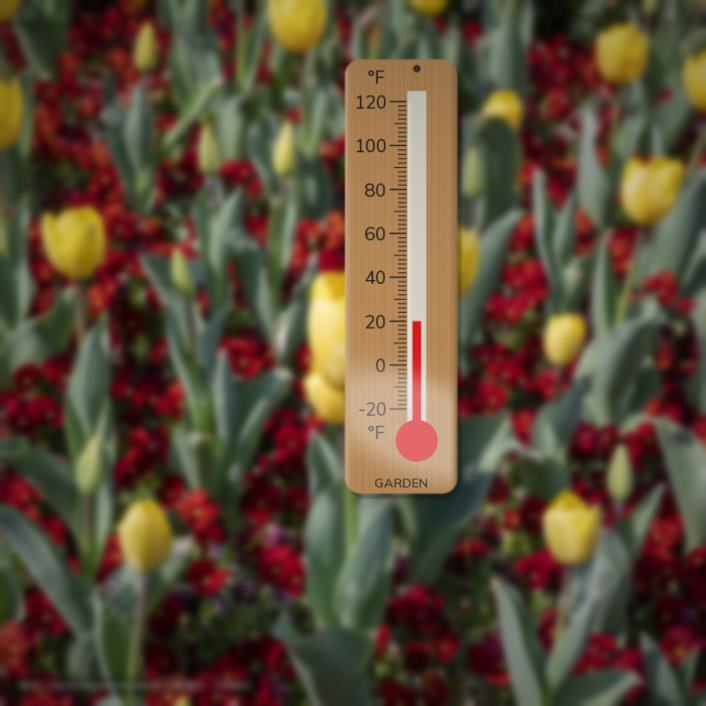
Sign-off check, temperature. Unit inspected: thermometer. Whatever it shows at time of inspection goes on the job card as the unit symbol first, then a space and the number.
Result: °F 20
